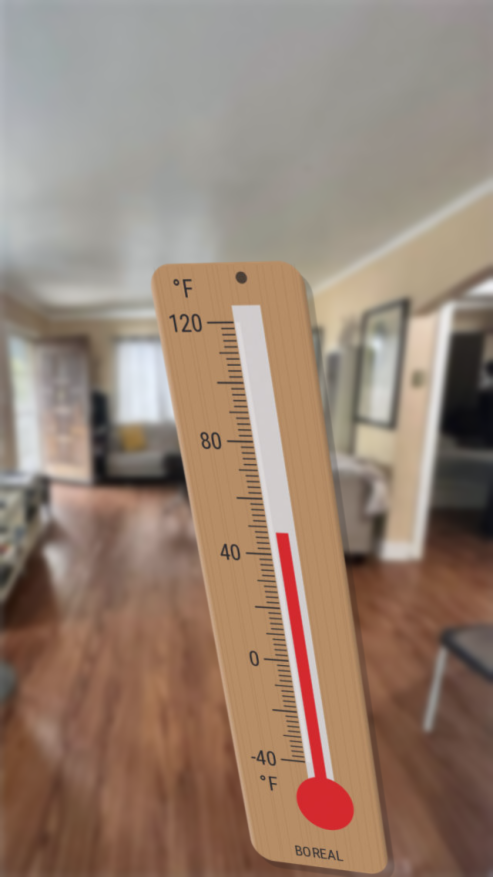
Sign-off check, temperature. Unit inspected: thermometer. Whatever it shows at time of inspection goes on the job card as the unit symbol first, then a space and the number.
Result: °F 48
